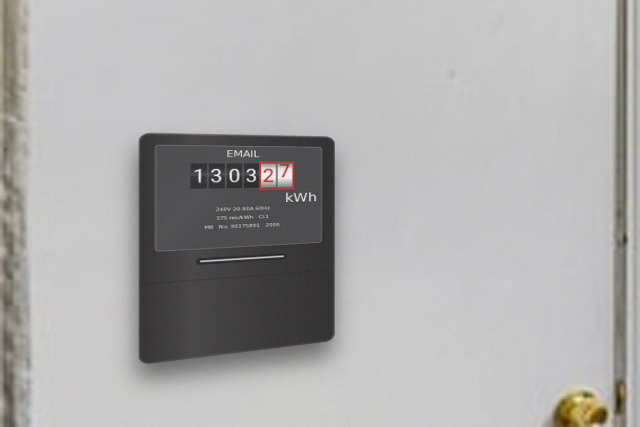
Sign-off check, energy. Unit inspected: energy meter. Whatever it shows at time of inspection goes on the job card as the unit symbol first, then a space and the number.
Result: kWh 1303.27
